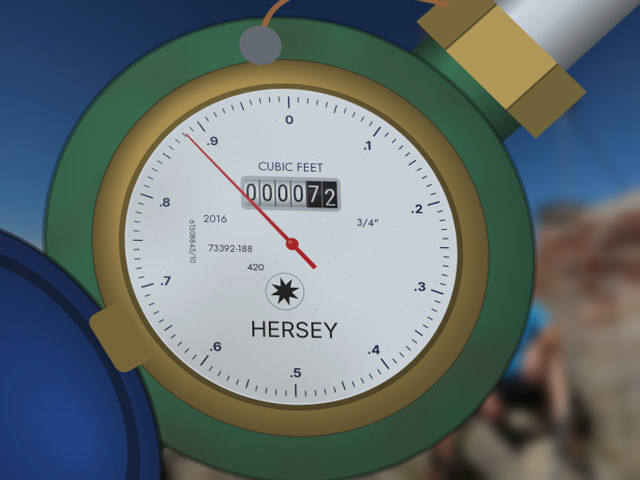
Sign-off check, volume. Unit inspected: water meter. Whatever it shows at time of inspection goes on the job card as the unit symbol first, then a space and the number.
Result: ft³ 71.88
